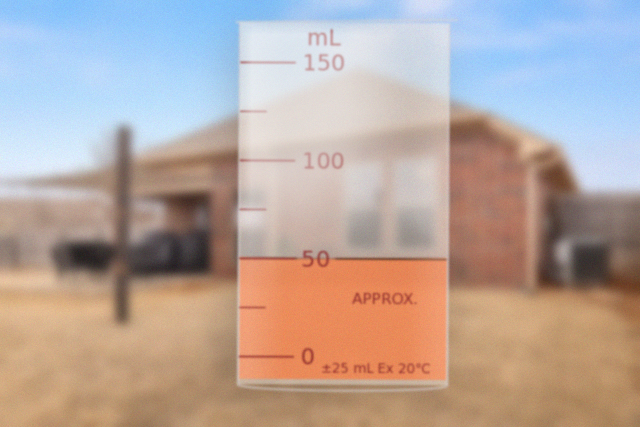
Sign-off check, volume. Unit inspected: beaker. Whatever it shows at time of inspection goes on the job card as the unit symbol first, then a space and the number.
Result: mL 50
